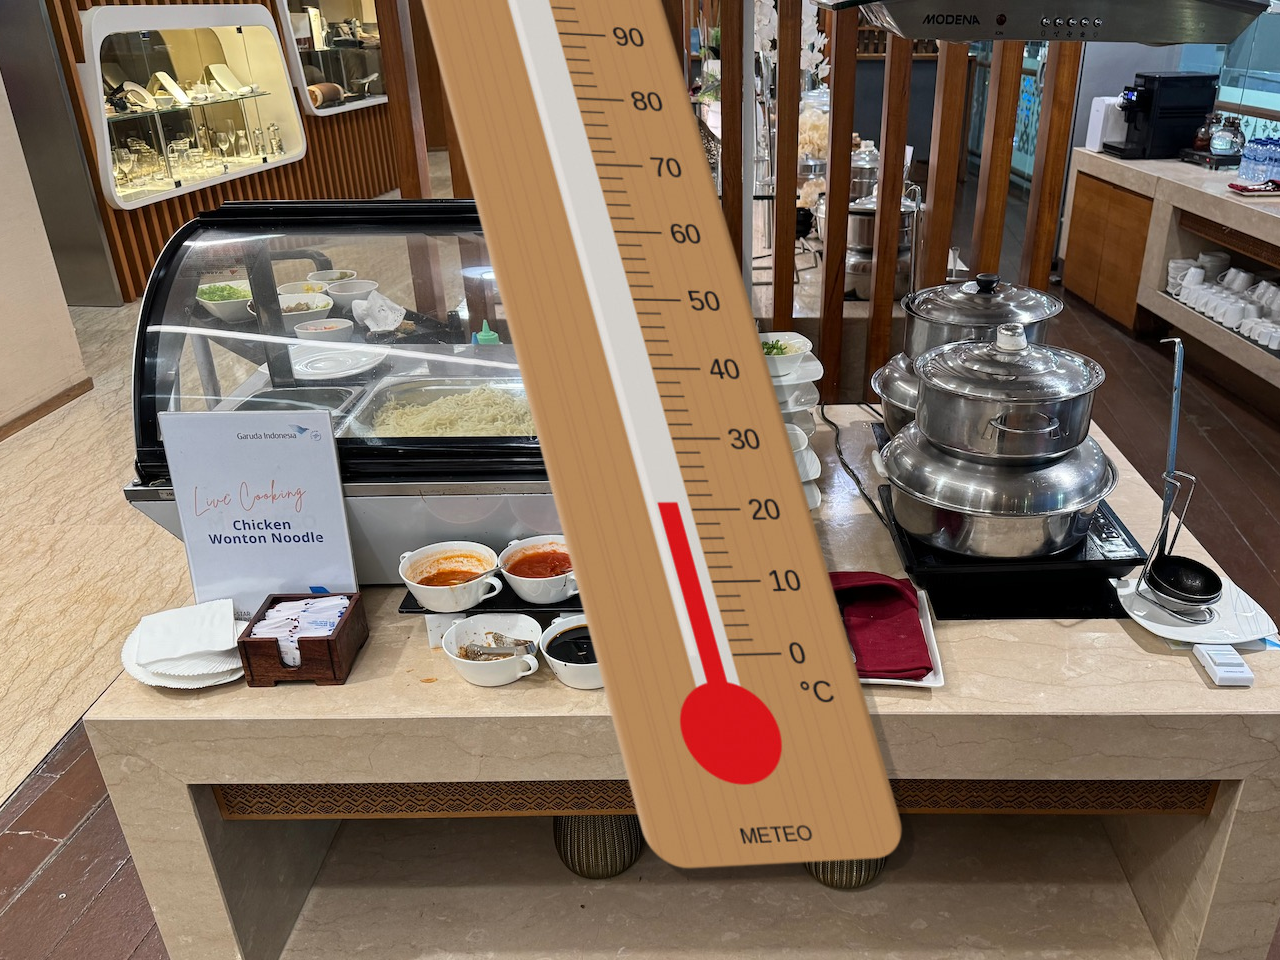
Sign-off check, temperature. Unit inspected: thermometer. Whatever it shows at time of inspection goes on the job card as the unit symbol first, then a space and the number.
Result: °C 21
